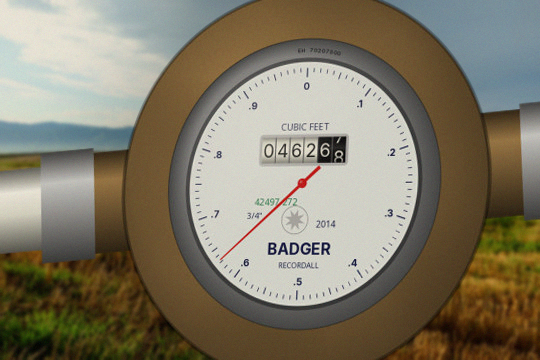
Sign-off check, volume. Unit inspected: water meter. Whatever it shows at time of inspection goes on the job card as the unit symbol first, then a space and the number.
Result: ft³ 46267.63
